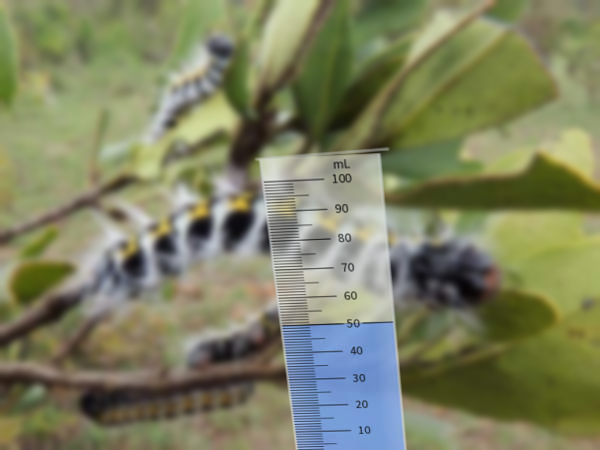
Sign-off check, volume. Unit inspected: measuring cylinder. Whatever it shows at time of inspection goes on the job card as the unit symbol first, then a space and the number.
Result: mL 50
